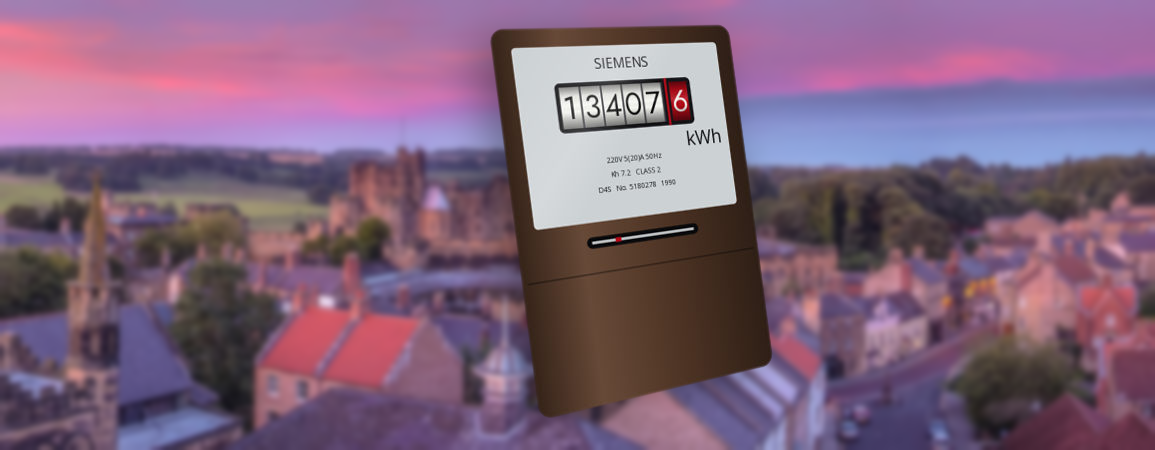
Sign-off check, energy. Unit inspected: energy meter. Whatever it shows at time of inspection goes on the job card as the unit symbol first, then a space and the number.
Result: kWh 13407.6
